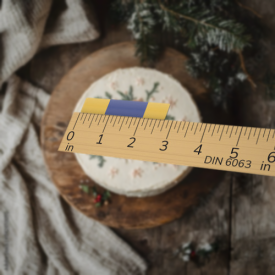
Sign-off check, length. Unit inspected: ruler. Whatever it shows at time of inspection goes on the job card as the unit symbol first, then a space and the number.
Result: in 2.75
